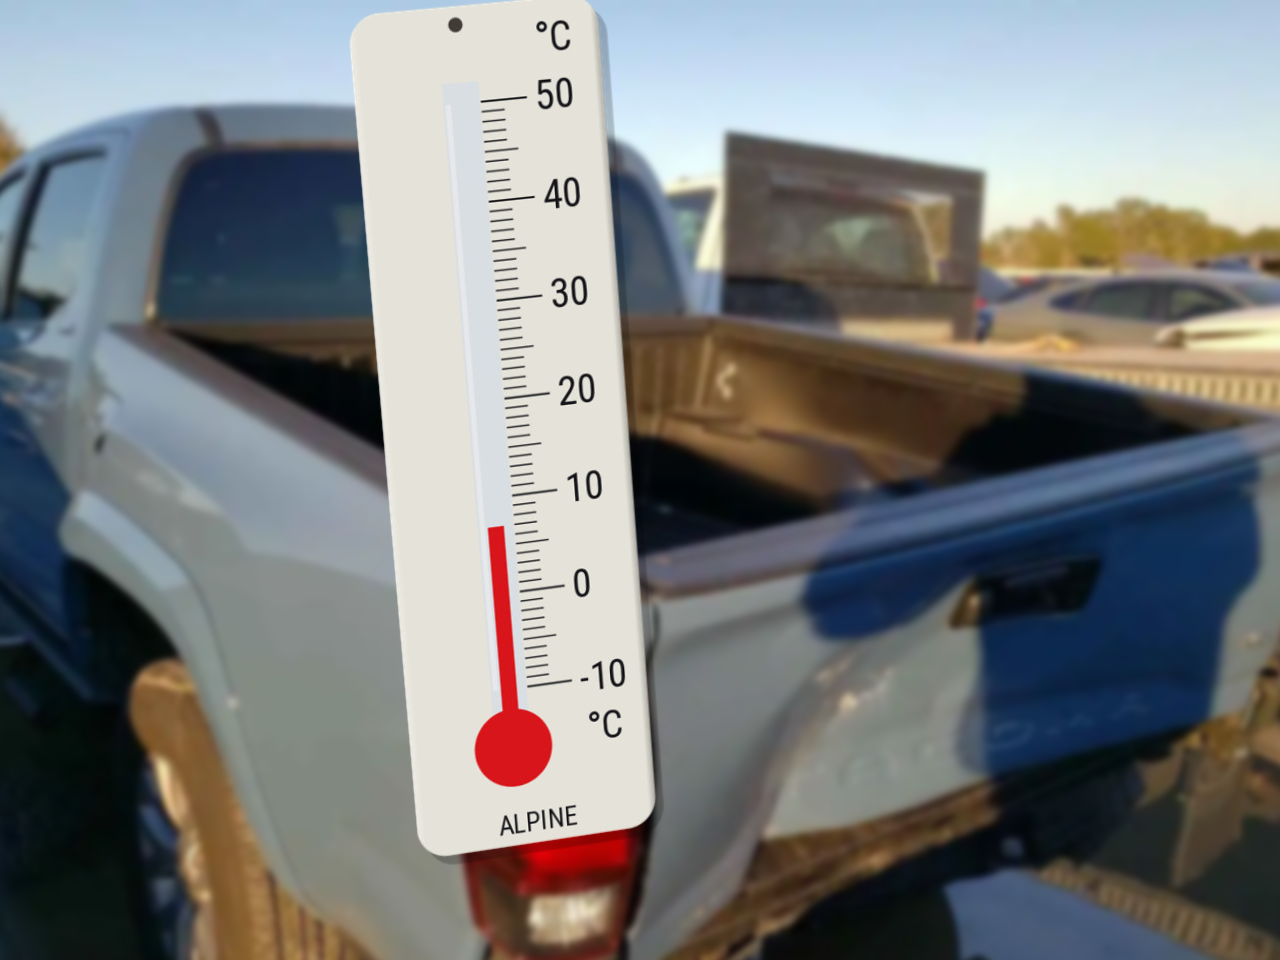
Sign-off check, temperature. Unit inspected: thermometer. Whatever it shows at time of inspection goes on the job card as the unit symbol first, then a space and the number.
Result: °C 7
